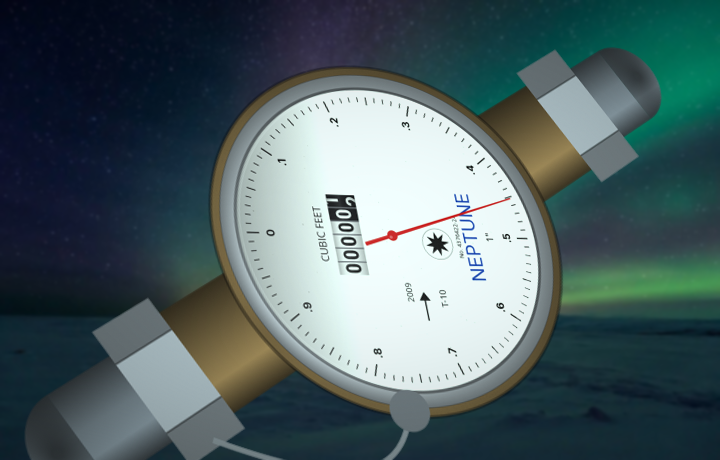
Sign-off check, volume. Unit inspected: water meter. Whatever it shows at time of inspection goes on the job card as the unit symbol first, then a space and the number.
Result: ft³ 1.45
